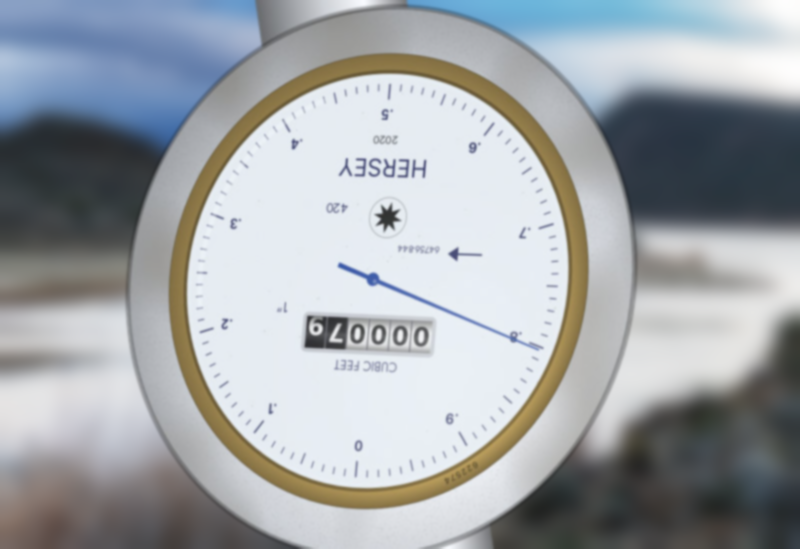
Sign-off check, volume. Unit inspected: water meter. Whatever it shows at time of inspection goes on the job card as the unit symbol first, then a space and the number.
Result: ft³ 78.80
